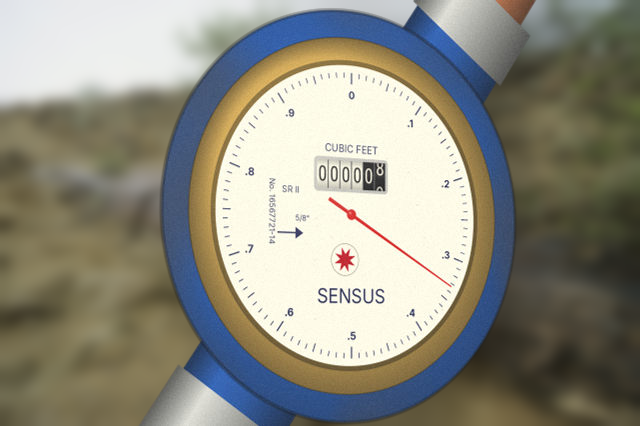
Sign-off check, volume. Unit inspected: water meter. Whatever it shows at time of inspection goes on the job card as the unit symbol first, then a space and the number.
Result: ft³ 8.33
